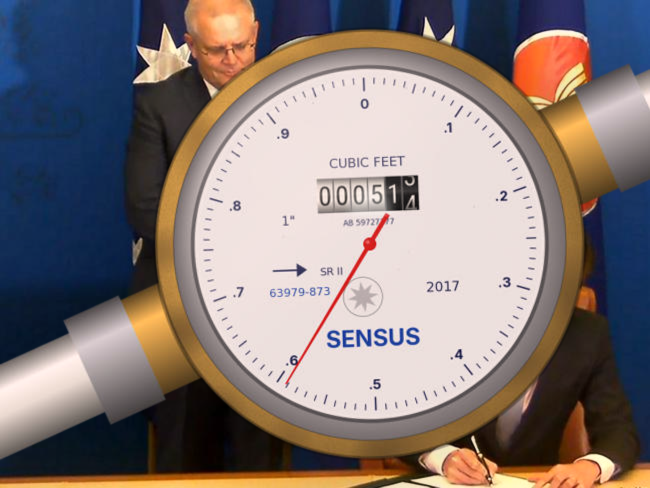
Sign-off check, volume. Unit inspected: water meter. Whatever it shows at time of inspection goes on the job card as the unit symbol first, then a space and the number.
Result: ft³ 513.59
